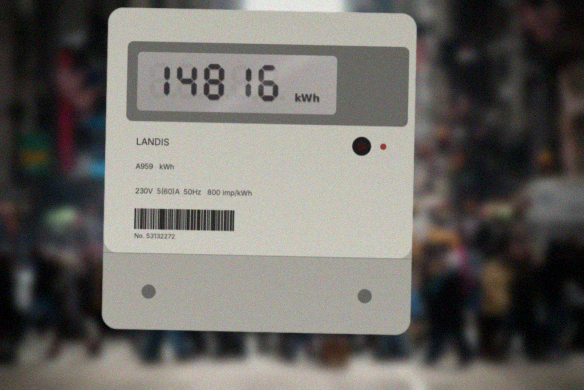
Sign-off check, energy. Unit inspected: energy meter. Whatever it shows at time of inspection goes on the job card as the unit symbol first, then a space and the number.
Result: kWh 14816
